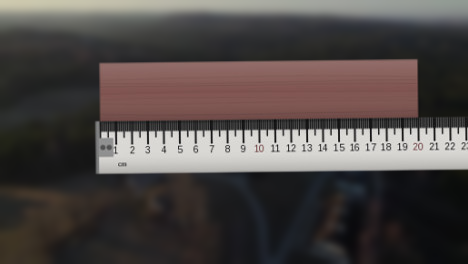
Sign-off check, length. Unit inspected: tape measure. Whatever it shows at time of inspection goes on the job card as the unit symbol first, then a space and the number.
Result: cm 20
